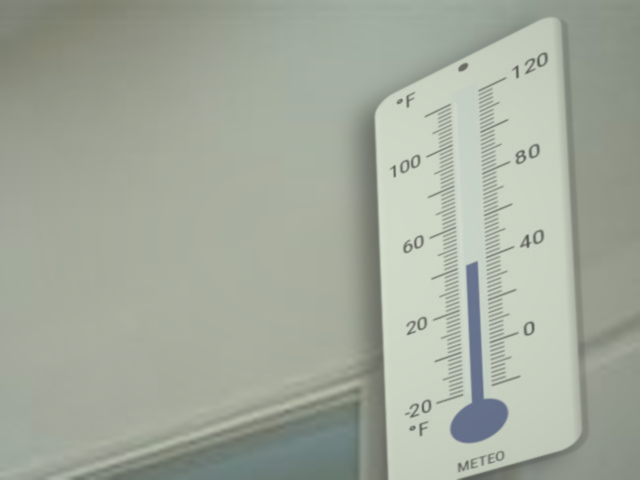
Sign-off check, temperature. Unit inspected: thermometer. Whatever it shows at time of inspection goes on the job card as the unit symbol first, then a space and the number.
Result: °F 40
